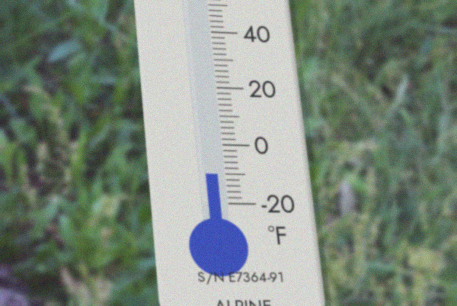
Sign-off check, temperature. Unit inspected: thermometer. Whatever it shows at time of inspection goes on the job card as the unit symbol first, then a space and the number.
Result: °F -10
